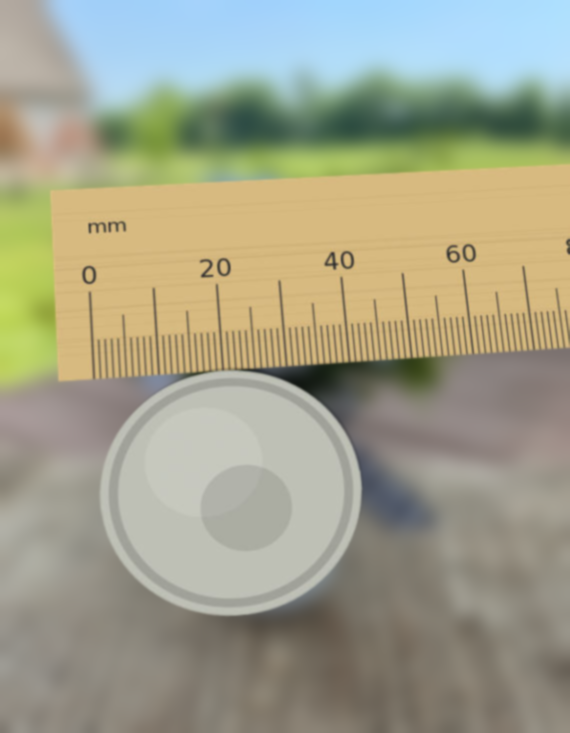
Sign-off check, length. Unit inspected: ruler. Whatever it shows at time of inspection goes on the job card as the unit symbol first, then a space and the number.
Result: mm 40
